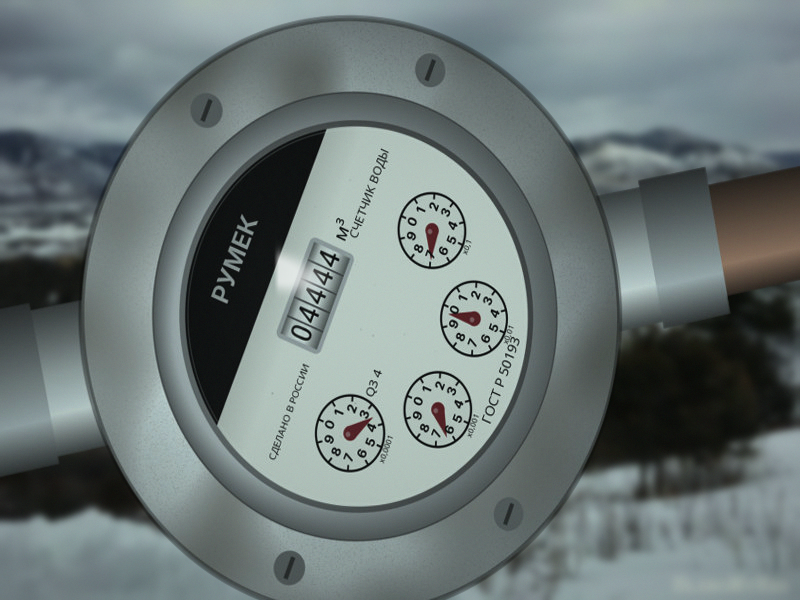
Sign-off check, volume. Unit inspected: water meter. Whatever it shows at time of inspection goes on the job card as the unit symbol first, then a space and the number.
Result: m³ 4444.6963
